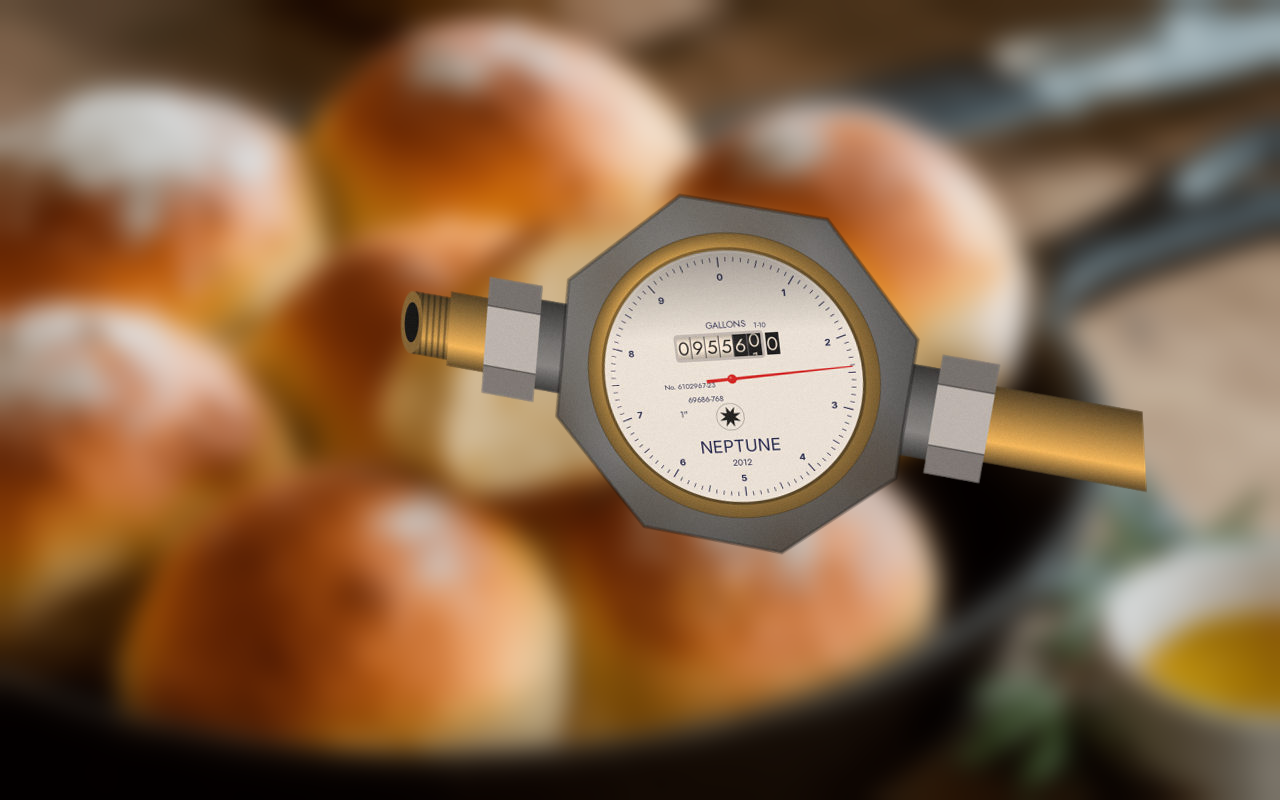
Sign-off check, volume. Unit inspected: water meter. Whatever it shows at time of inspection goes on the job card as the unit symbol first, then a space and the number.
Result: gal 955602.4
